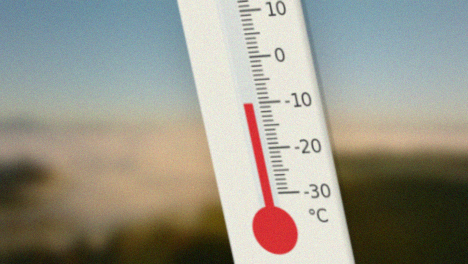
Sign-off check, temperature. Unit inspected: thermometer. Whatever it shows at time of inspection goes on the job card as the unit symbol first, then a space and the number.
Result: °C -10
